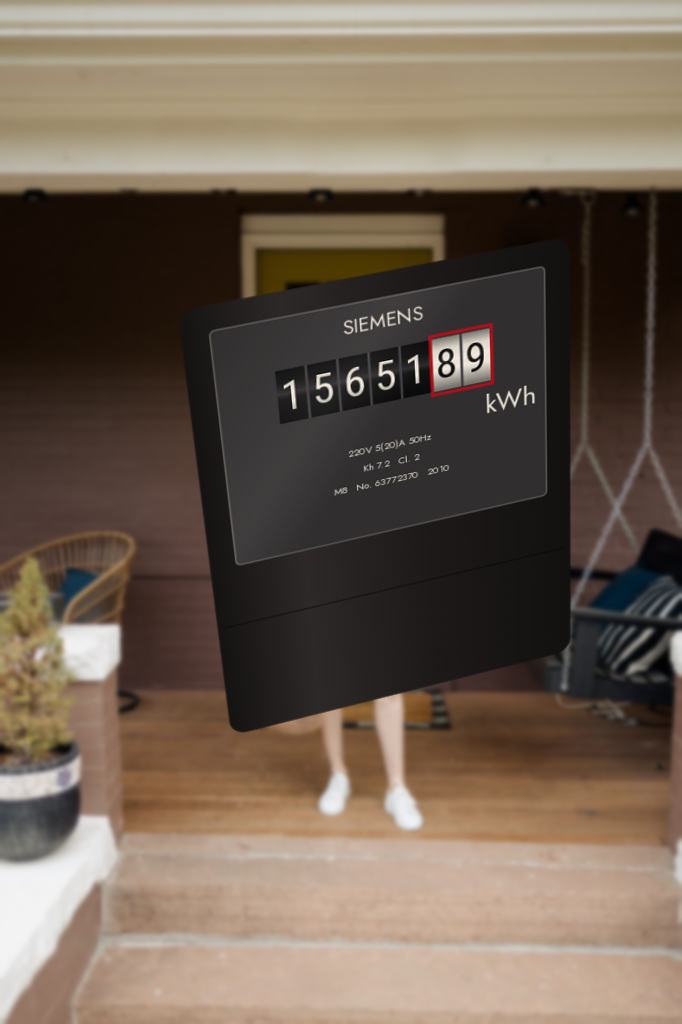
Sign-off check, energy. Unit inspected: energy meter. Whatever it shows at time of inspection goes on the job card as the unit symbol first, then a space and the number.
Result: kWh 15651.89
